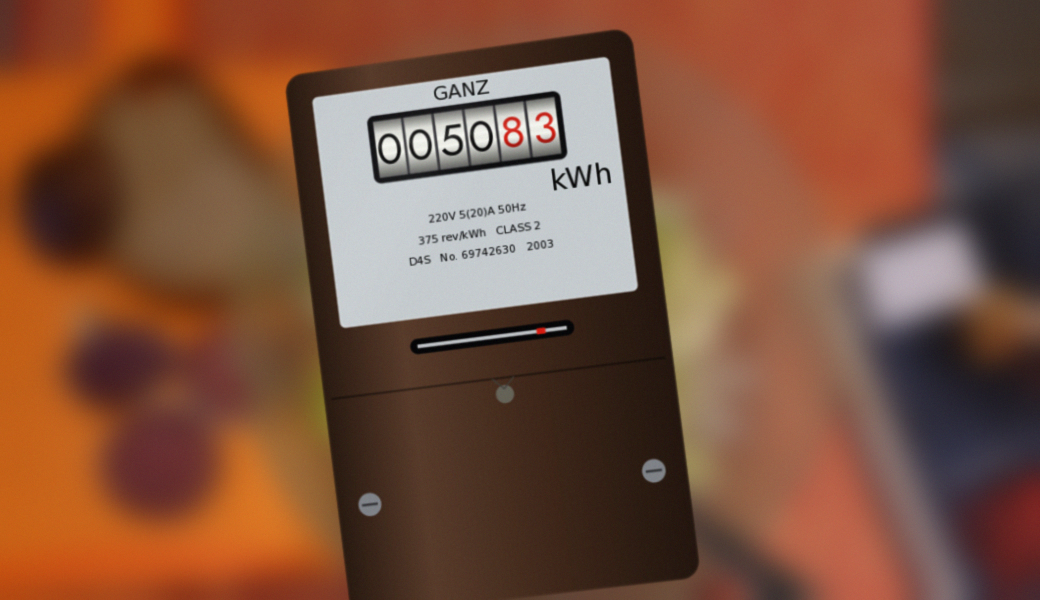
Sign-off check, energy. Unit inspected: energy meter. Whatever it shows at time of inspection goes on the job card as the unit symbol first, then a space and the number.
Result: kWh 50.83
